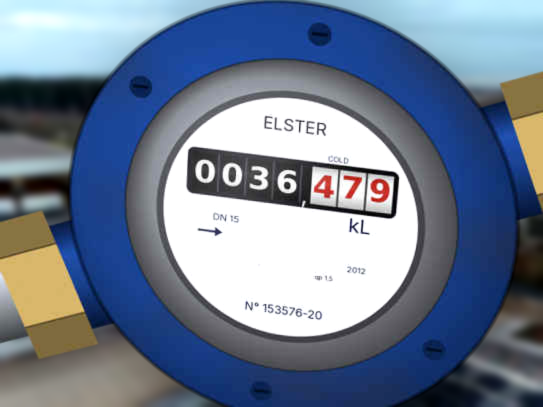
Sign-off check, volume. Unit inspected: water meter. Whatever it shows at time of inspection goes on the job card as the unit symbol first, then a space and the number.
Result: kL 36.479
